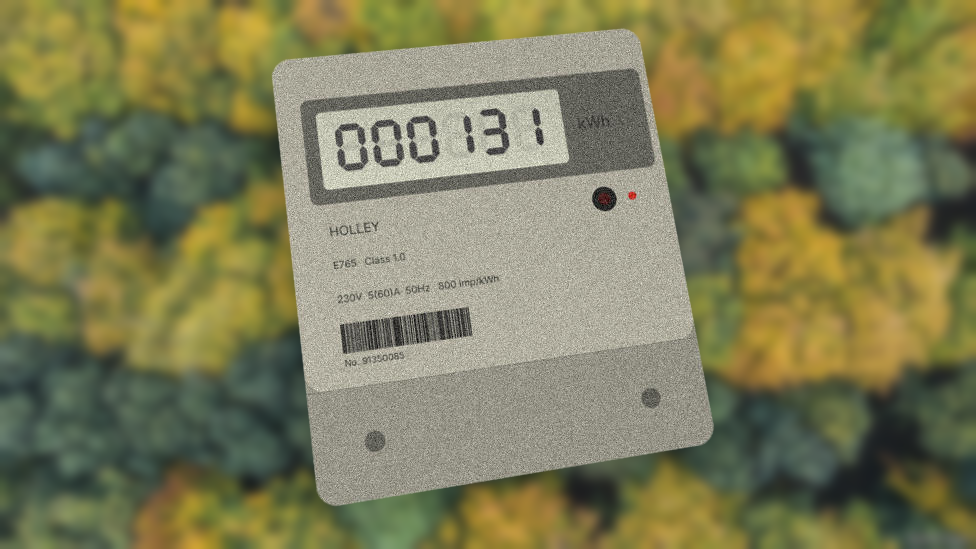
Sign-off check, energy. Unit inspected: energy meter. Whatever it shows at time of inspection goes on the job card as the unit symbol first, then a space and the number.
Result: kWh 131
